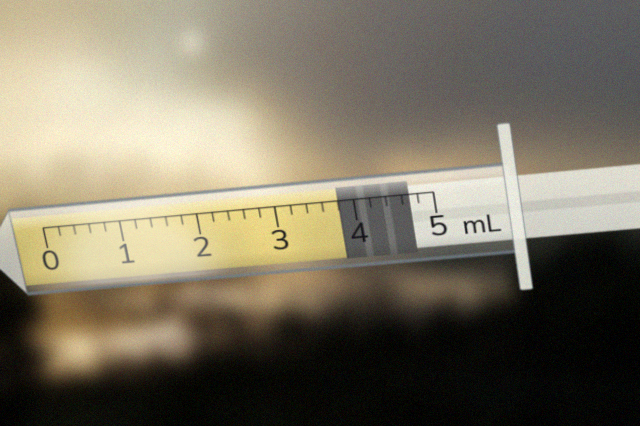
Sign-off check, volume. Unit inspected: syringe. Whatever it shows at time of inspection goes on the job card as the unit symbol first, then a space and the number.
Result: mL 3.8
